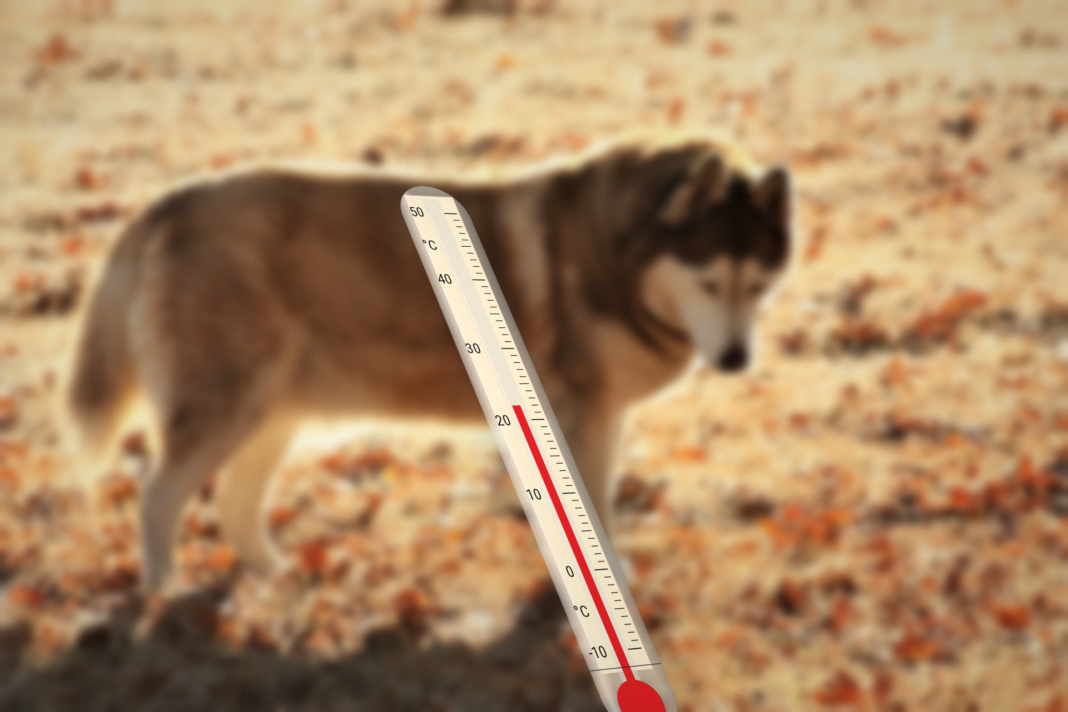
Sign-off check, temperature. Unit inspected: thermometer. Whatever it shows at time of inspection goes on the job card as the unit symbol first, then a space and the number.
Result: °C 22
